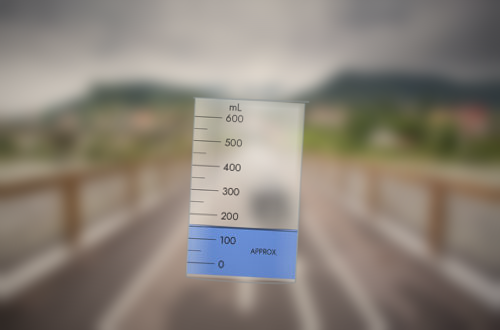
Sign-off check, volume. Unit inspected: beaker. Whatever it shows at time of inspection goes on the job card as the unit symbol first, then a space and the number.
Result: mL 150
